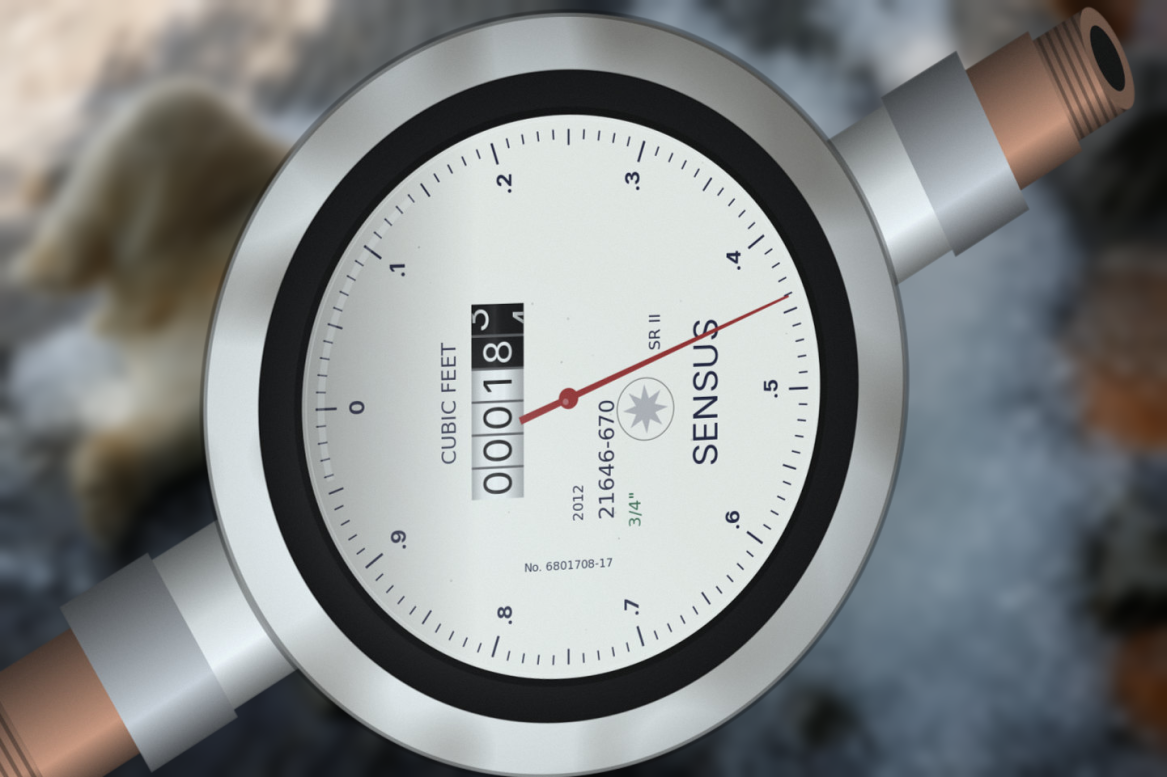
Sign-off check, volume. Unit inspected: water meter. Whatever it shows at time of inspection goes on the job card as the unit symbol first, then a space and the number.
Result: ft³ 183.44
